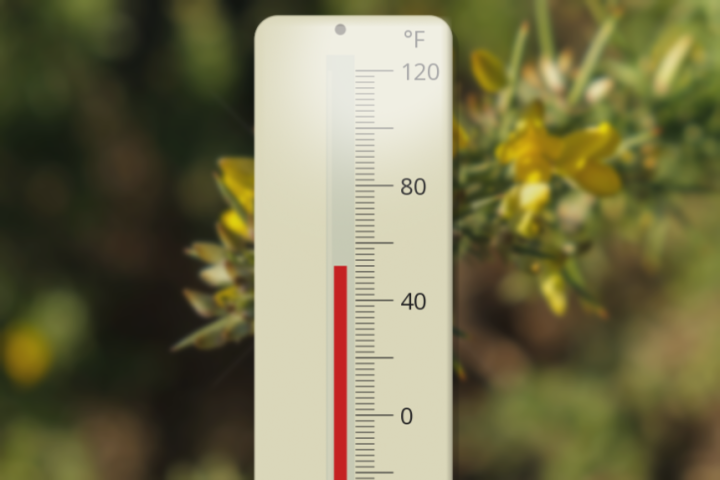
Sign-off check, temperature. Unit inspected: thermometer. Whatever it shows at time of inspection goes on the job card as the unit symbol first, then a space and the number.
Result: °F 52
